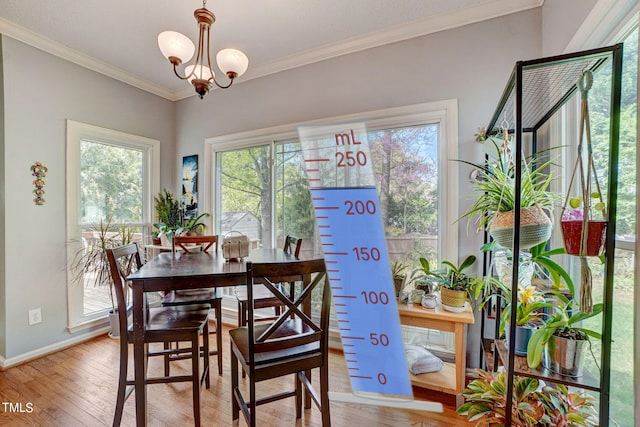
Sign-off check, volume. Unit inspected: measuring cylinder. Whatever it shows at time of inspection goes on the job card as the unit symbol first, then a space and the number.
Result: mL 220
